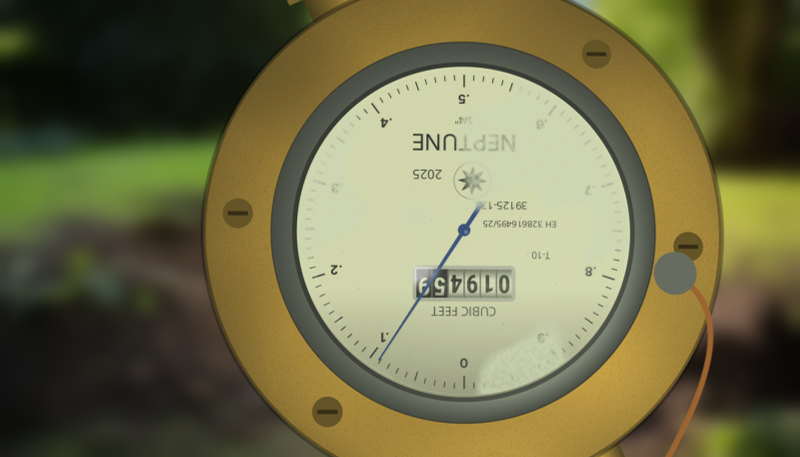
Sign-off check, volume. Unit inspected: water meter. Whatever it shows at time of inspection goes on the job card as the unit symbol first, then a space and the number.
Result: ft³ 19459.09
